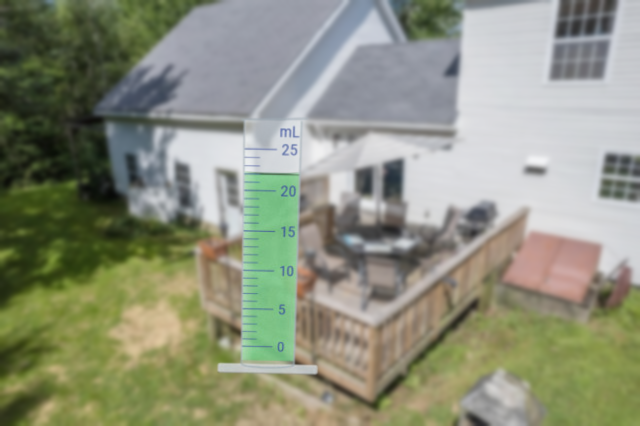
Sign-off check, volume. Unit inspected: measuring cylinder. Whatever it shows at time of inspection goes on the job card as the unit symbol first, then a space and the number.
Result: mL 22
